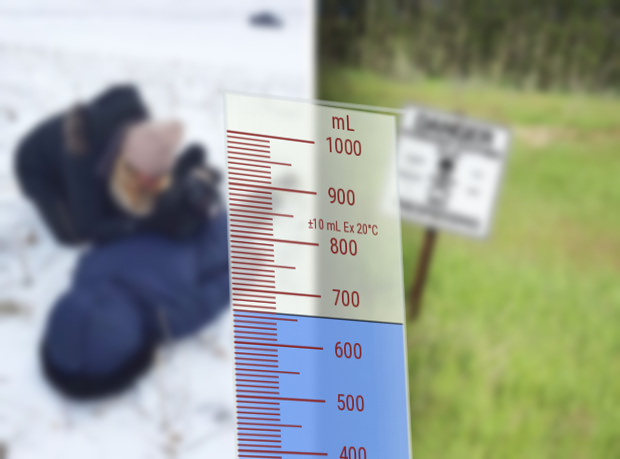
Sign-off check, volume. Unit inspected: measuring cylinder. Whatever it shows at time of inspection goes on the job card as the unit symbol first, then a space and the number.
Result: mL 660
